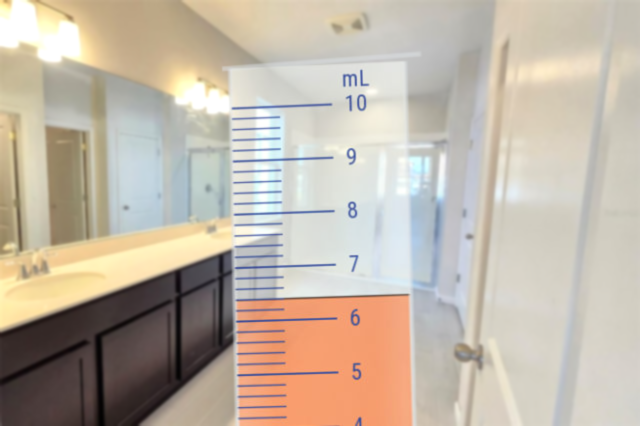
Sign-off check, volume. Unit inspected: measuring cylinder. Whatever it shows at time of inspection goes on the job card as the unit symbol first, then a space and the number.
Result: mL 6.4
